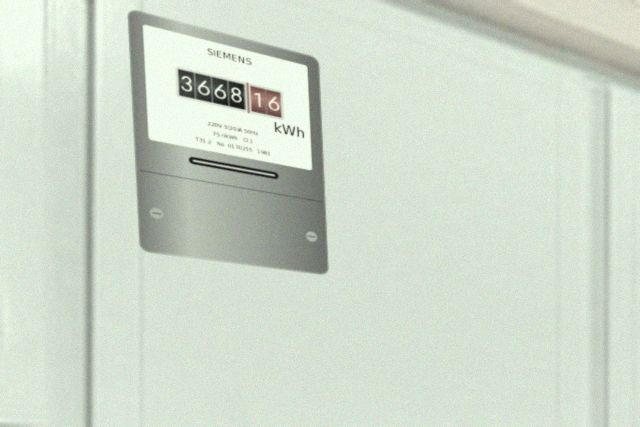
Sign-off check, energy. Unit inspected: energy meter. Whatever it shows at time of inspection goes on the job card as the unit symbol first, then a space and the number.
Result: kWh 3668.16
